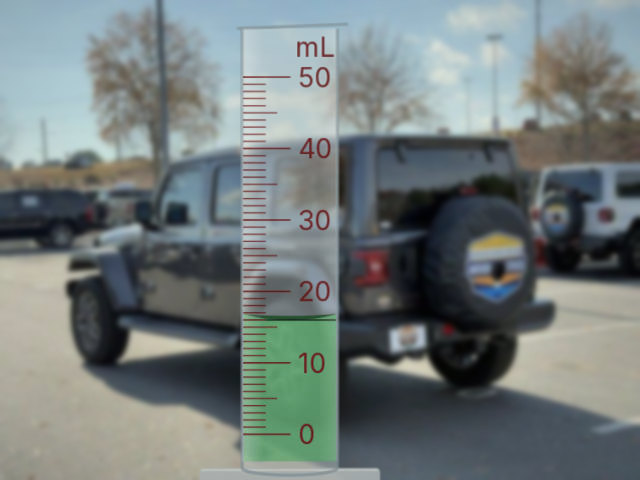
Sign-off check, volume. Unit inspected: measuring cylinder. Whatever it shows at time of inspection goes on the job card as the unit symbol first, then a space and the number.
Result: mL 16
